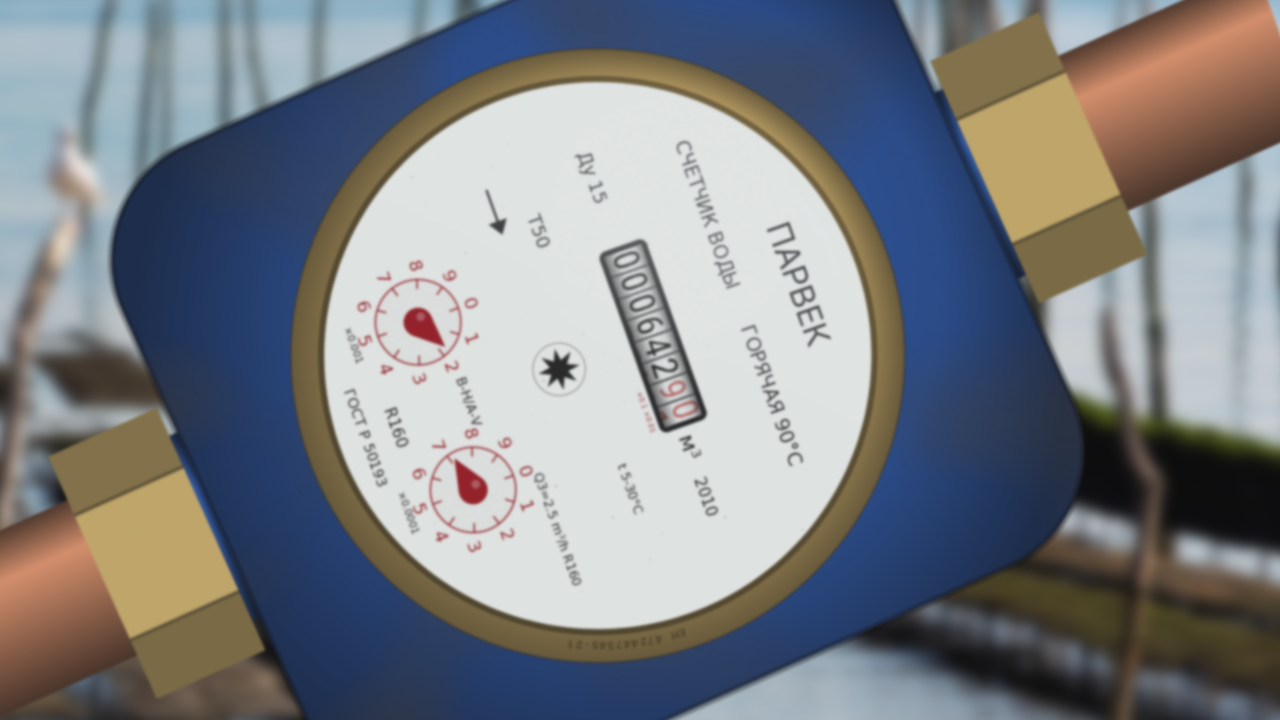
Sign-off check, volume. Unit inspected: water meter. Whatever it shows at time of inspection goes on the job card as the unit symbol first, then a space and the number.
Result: m³ 642.9017
